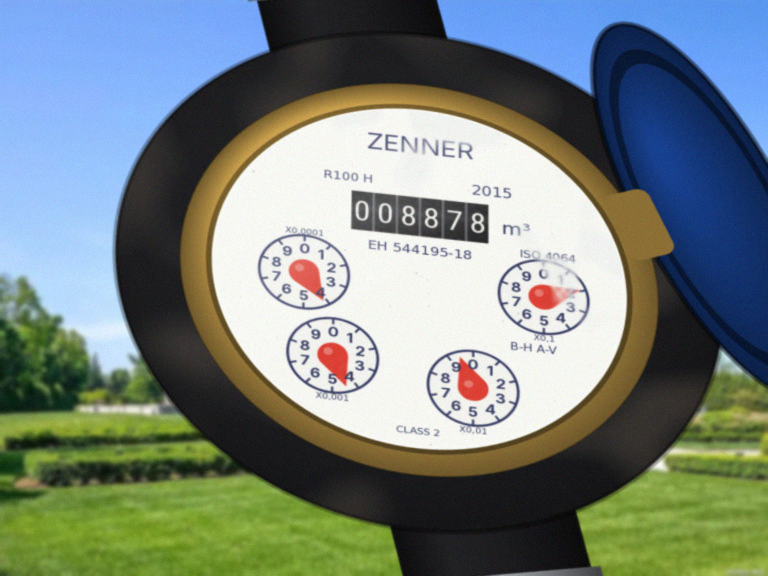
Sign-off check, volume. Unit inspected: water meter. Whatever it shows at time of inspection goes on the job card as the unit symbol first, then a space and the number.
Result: m³ 8878.1944
